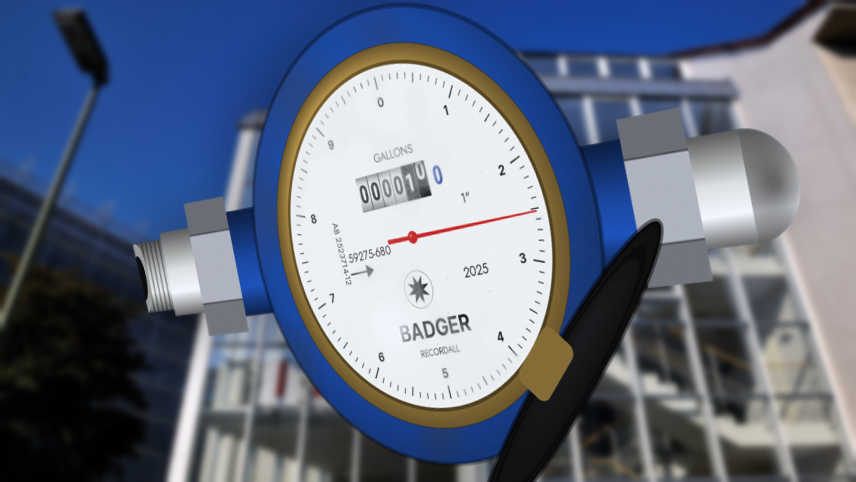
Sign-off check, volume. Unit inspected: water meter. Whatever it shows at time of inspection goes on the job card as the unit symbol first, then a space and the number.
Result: gal 102.5
